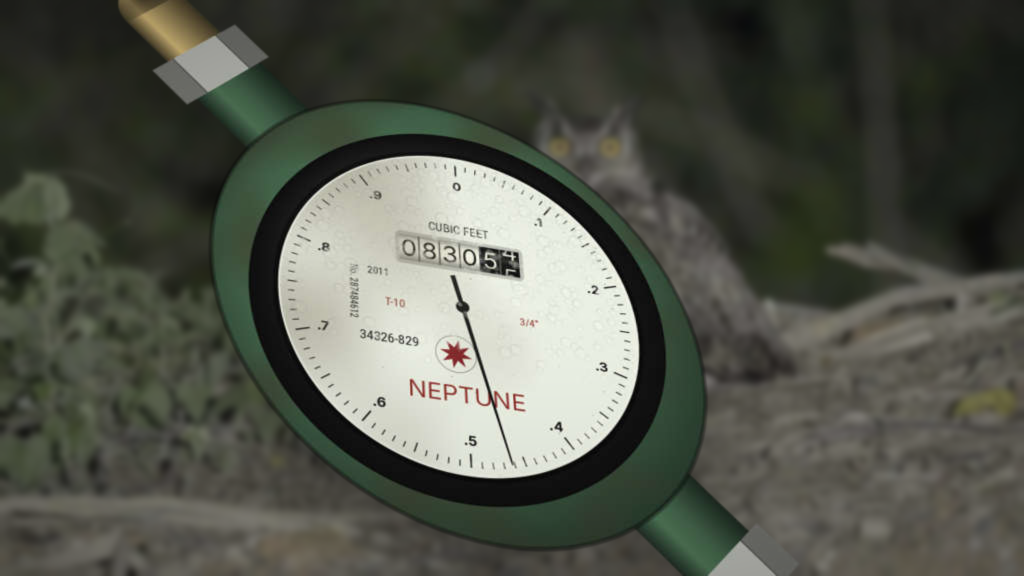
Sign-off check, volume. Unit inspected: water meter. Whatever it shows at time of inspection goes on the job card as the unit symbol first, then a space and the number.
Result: ft³ 83054.46
